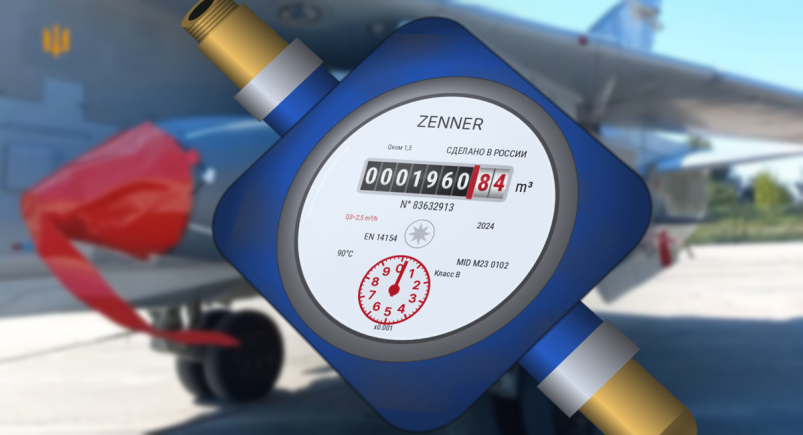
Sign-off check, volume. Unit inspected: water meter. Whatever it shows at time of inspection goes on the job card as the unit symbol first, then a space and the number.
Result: m³ 1960.840
